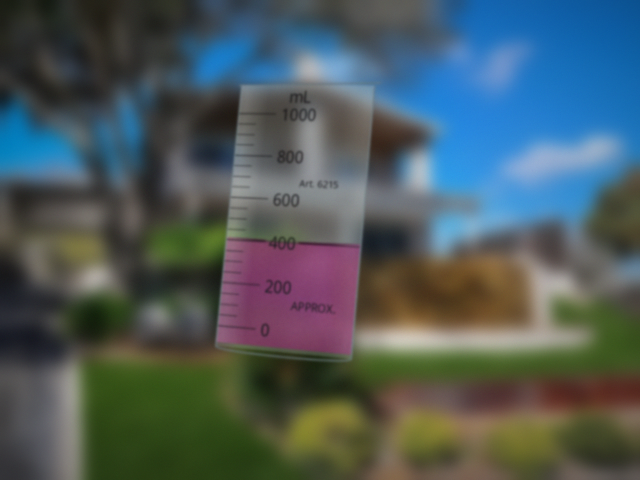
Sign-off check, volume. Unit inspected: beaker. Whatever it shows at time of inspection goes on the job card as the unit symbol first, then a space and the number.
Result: mL 400
